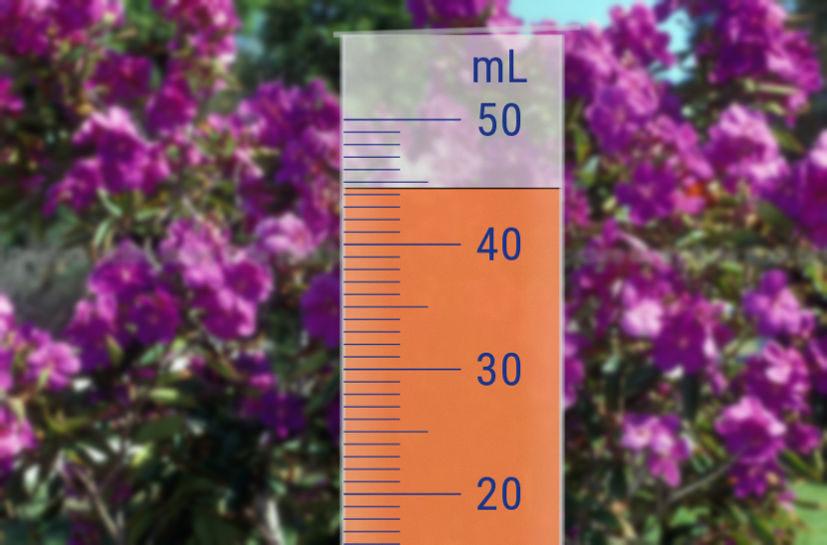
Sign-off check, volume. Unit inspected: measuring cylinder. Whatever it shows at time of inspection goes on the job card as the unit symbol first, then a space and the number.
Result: mL 44.5
